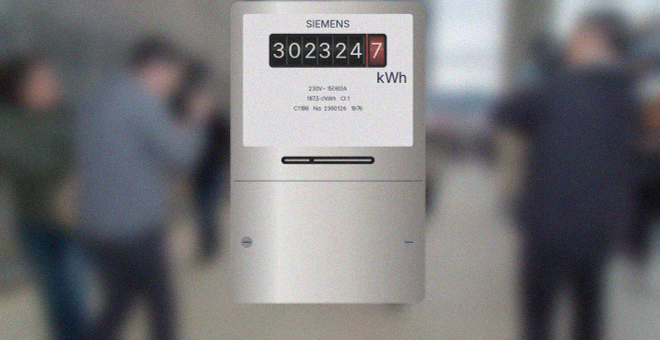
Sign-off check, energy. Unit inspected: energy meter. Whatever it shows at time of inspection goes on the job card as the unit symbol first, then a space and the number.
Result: kWh 302324.7
